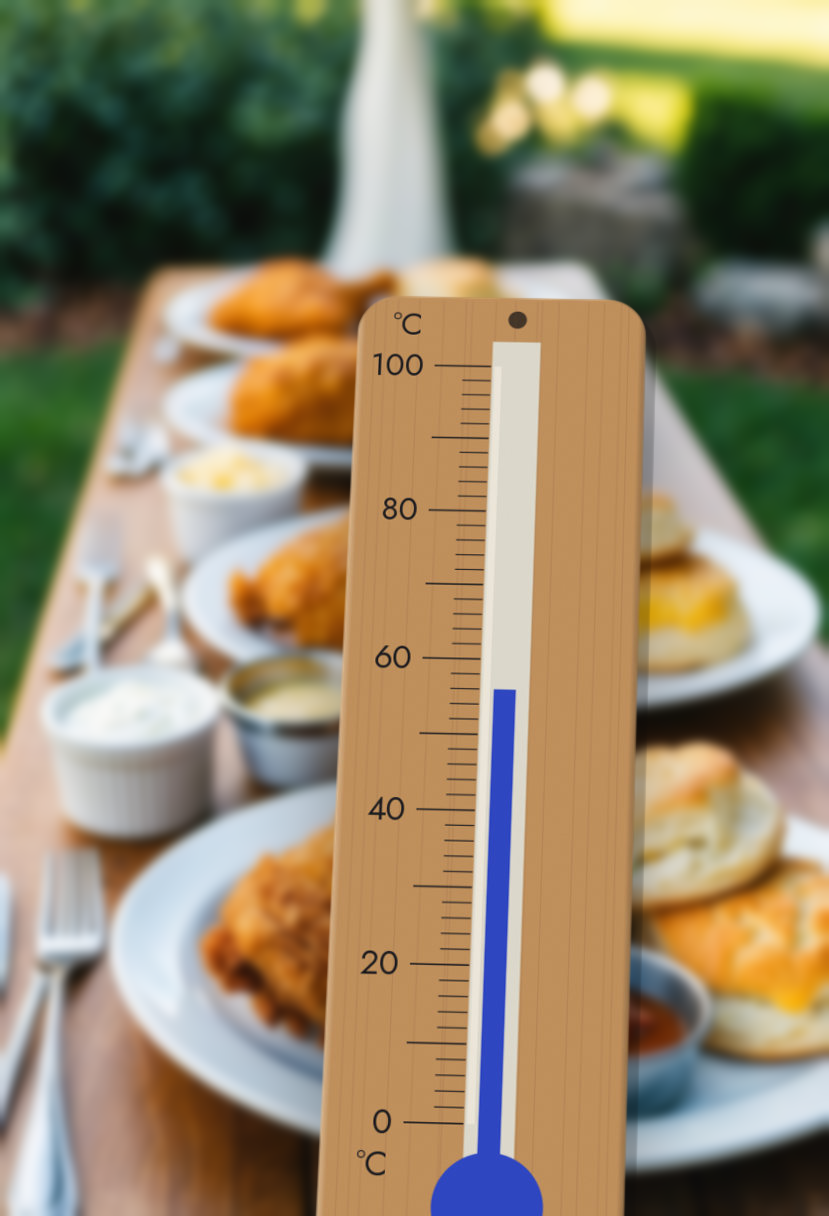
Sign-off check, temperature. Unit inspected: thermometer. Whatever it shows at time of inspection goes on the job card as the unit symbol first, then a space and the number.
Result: °C 56
